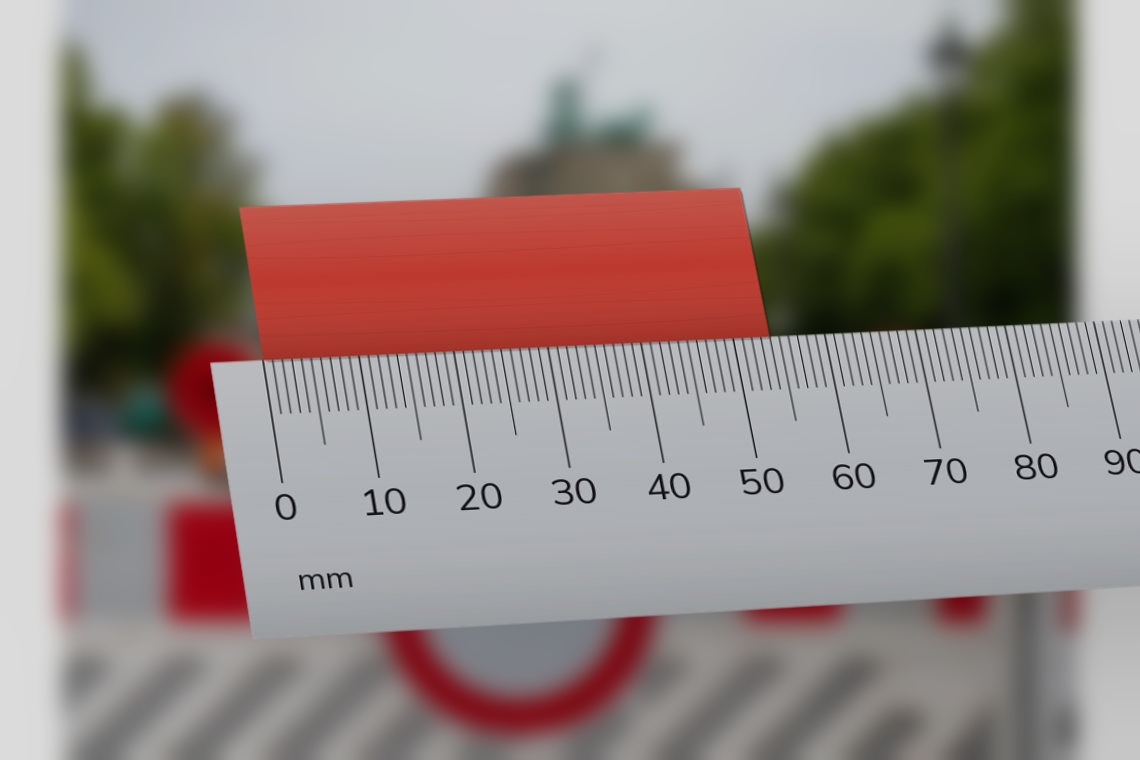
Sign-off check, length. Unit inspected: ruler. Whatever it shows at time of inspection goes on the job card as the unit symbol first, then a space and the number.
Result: mm 54
